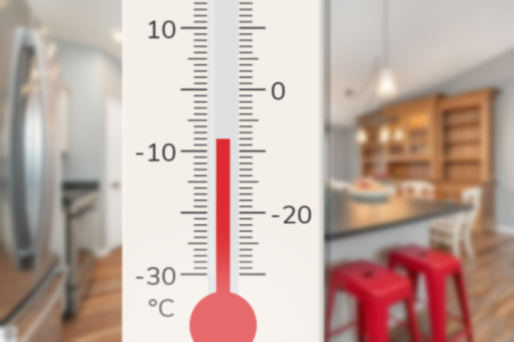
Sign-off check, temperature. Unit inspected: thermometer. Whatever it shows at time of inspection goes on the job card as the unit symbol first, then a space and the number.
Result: °C -8
